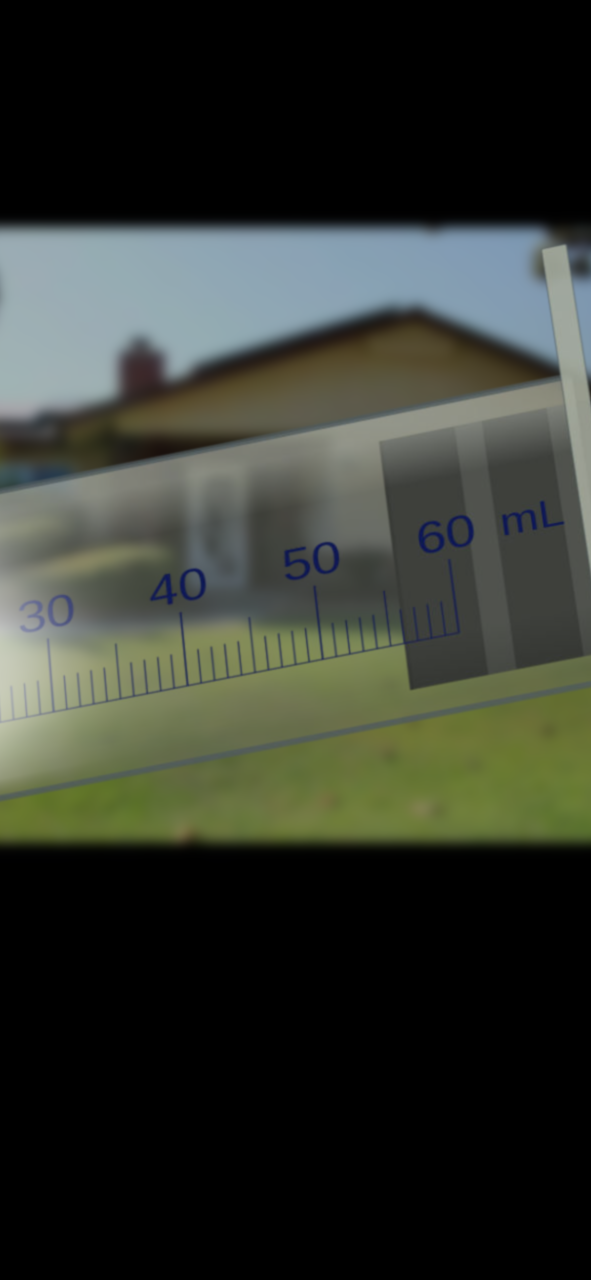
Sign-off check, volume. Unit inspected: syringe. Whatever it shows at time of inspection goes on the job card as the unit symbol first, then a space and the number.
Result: mL 56
